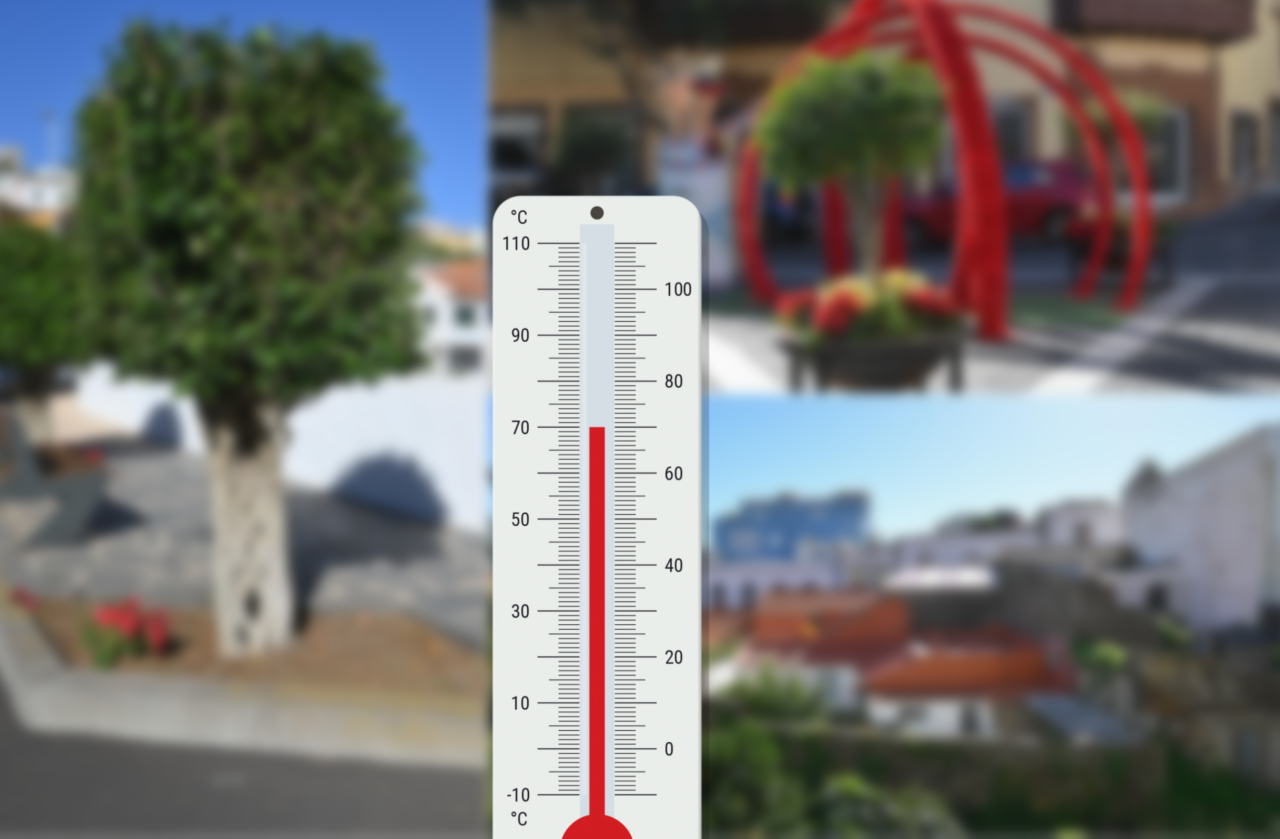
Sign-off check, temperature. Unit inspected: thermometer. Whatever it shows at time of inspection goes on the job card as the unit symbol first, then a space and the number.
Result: °C 70
